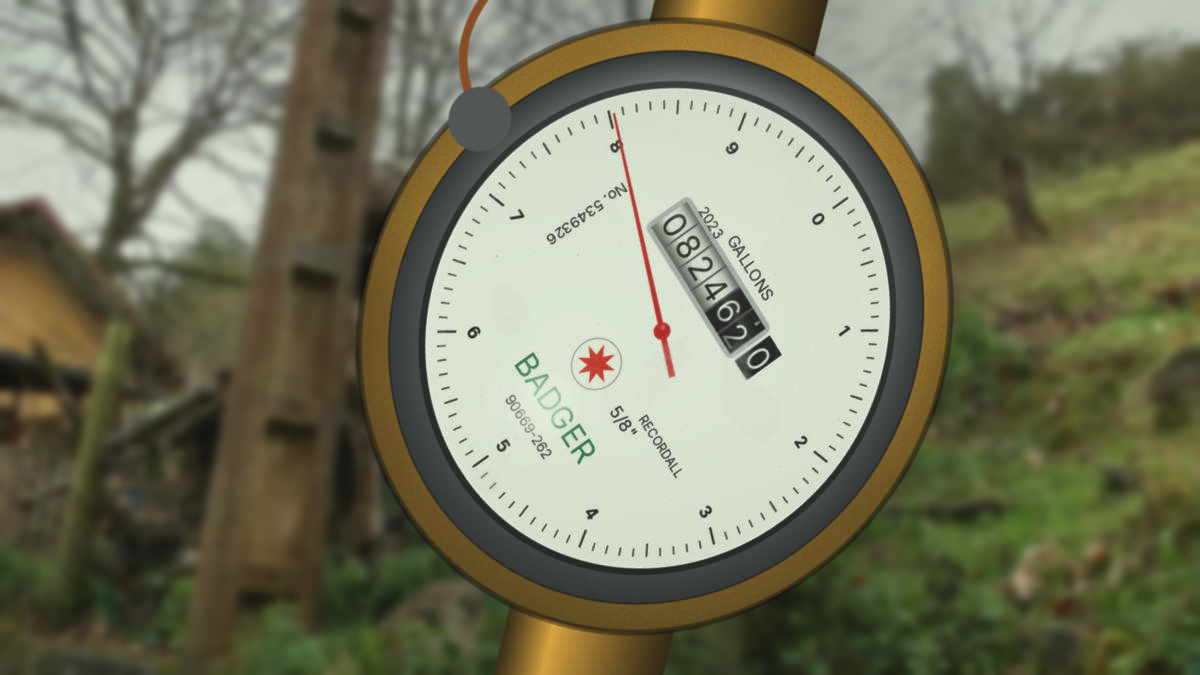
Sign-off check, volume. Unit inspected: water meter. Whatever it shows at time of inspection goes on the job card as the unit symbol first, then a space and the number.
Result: gal 824618.0
